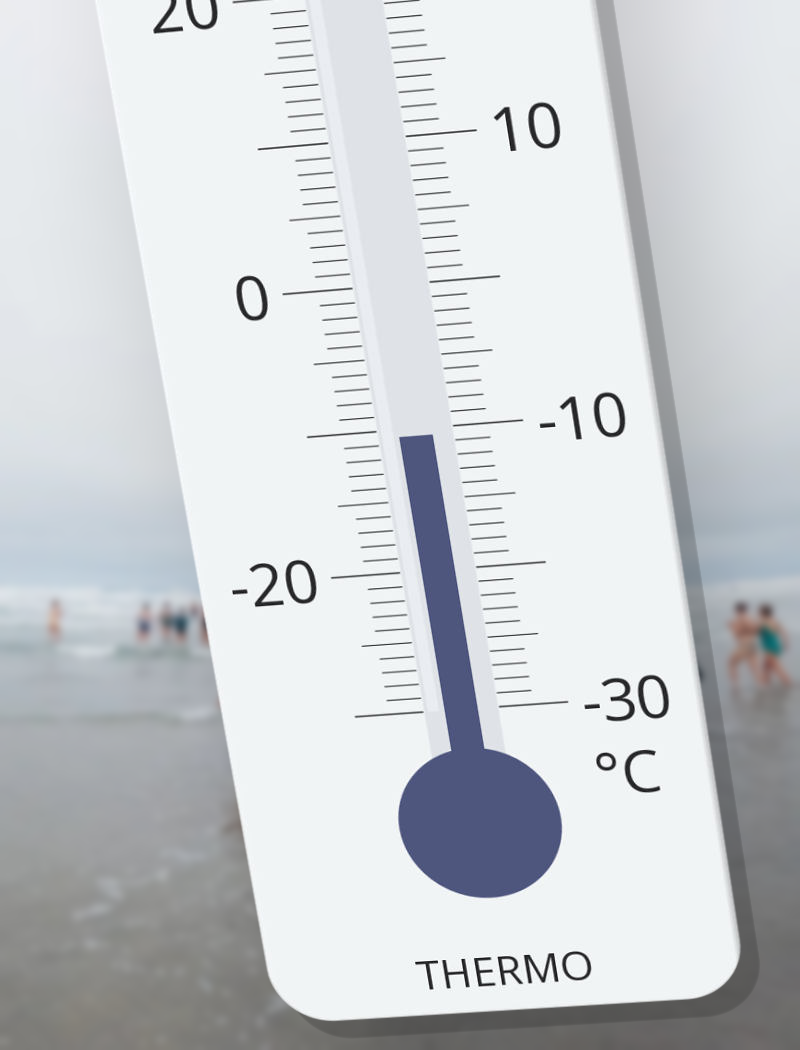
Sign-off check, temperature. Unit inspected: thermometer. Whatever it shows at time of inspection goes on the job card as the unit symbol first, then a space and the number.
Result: °C -10.5
